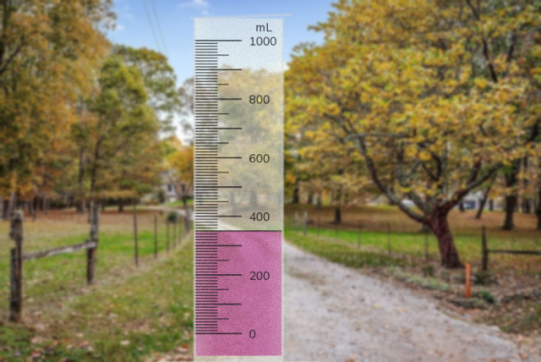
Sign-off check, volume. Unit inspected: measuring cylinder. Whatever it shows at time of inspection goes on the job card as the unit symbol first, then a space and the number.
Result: mL 350
